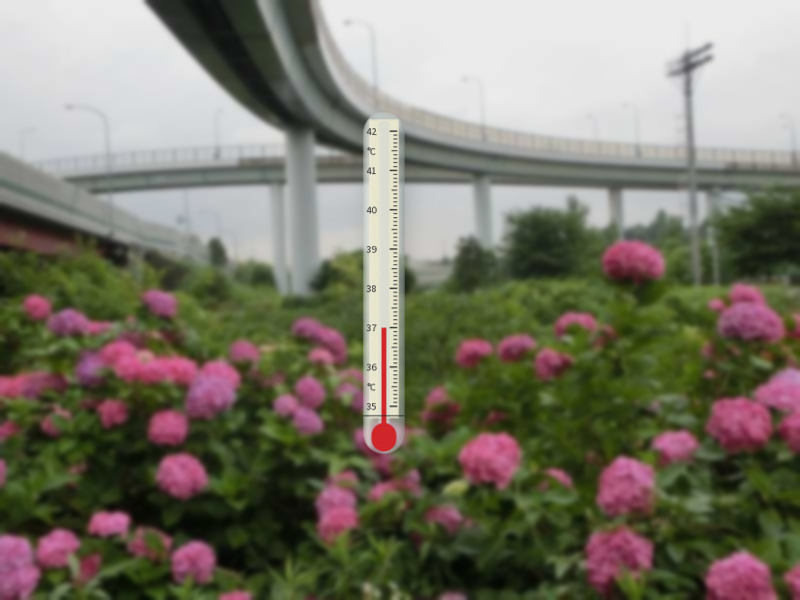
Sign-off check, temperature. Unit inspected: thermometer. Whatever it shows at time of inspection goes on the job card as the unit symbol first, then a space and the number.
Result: °C 37
